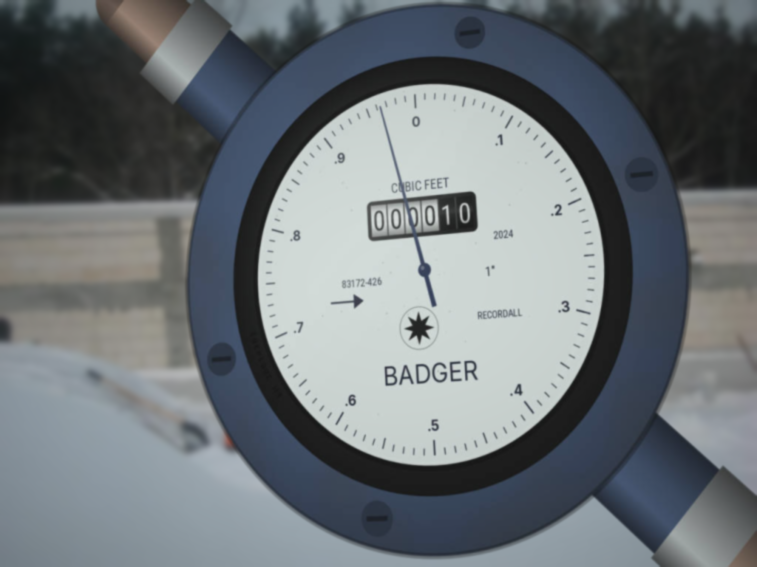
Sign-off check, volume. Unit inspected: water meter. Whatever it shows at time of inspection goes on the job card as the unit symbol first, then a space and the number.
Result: ft³ 9.96
